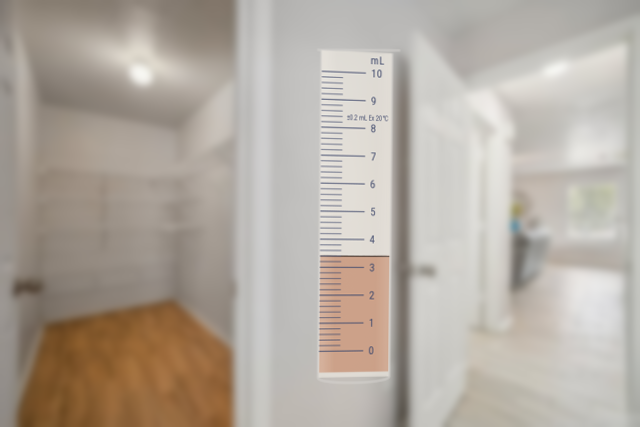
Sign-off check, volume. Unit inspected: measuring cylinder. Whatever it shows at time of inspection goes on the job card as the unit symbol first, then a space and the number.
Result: mL 3.4
